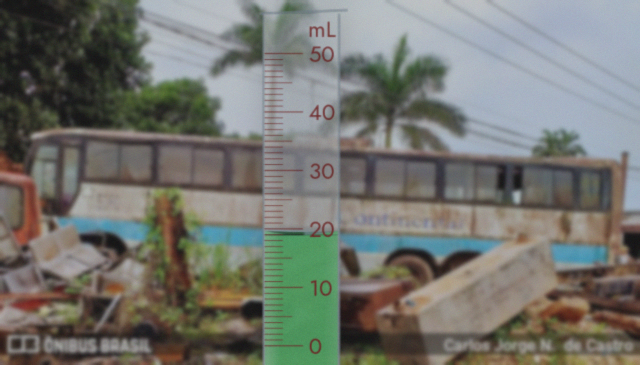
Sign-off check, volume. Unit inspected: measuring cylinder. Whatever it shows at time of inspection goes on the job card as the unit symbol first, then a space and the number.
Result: mL 19
